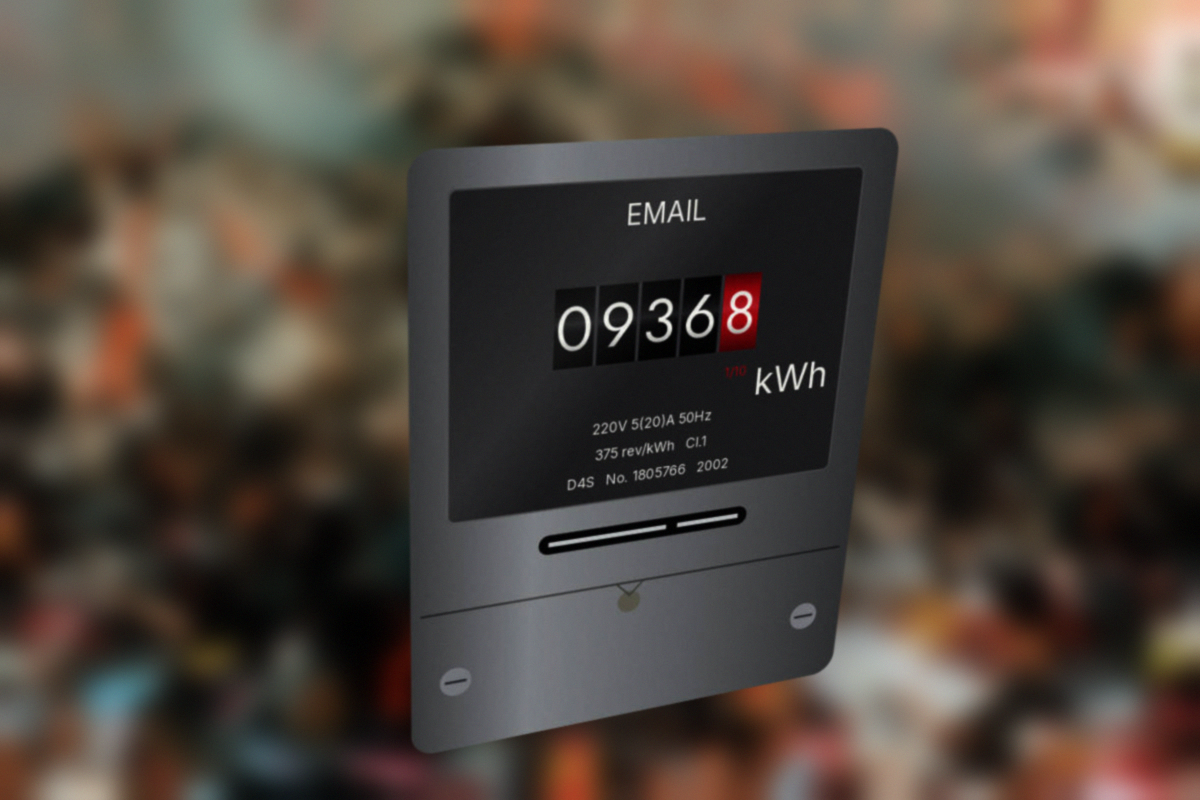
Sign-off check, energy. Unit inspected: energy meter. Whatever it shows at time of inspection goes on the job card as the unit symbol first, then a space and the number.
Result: kWh 936.8
